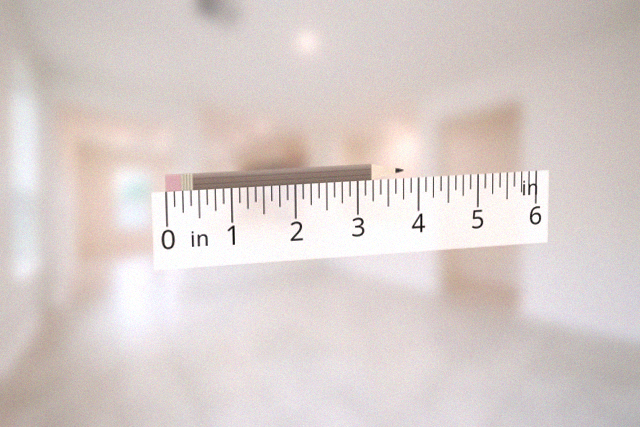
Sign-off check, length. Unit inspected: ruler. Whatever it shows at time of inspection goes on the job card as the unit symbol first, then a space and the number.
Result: in 3.75
